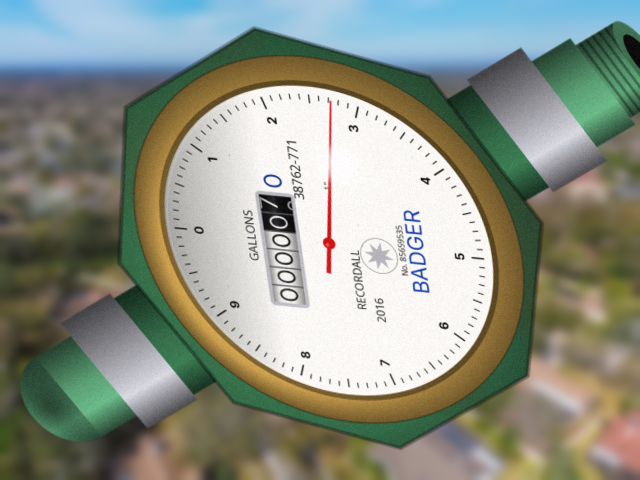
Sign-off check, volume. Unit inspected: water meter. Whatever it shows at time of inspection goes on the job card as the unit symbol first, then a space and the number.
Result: gal 72.7
